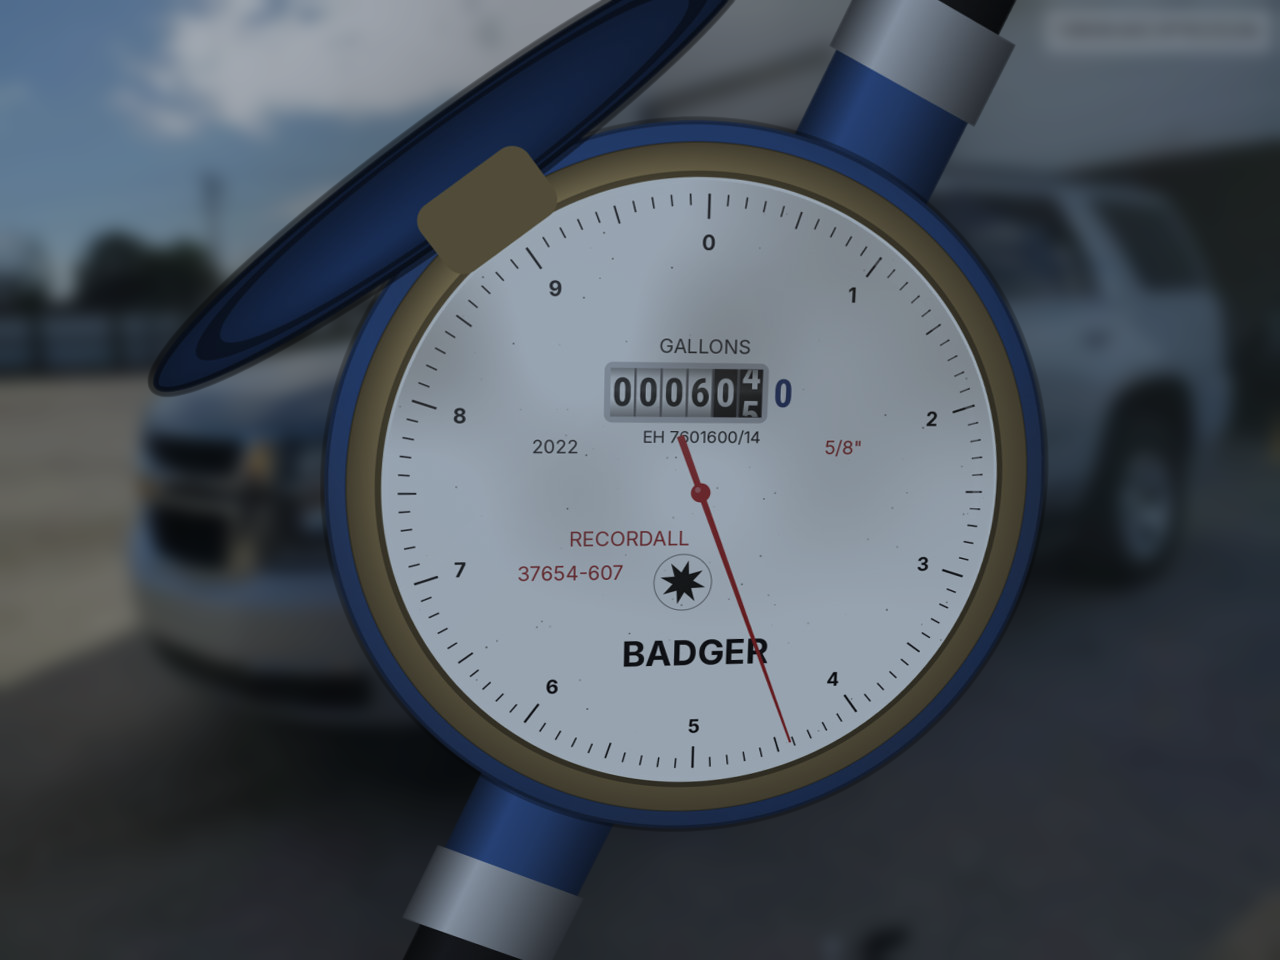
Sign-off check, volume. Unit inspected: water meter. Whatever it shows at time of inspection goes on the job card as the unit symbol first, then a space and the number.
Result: gal 6044.4
